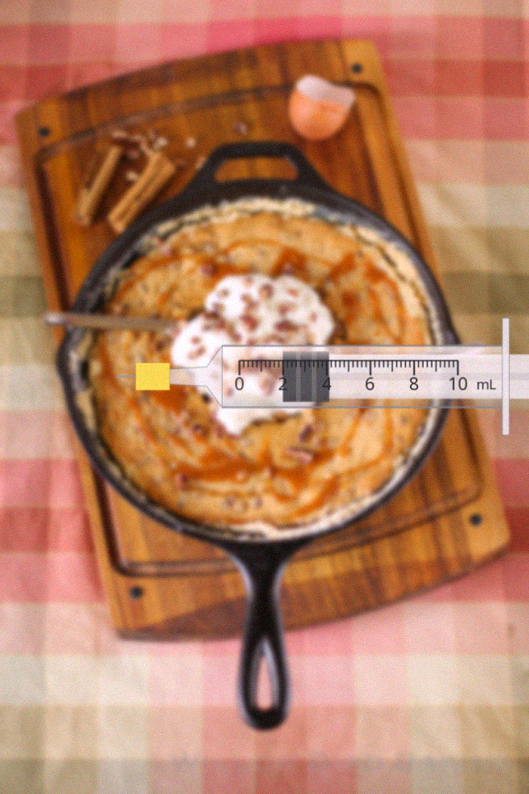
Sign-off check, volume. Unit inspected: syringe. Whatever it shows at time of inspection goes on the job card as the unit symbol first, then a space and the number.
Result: mL 2
